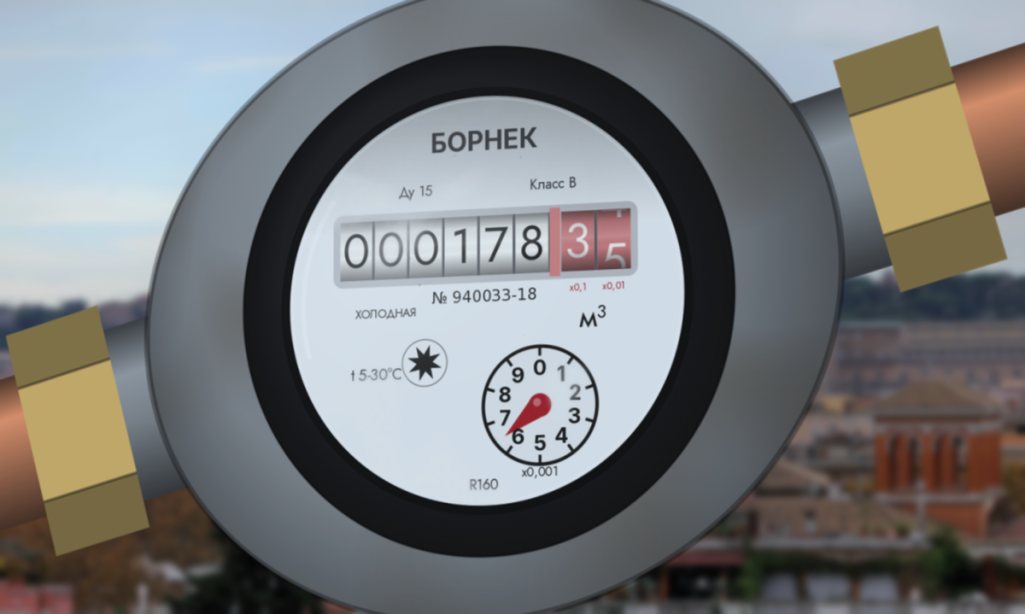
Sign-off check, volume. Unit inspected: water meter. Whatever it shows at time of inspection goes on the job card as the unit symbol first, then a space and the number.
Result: m³ 178.346
